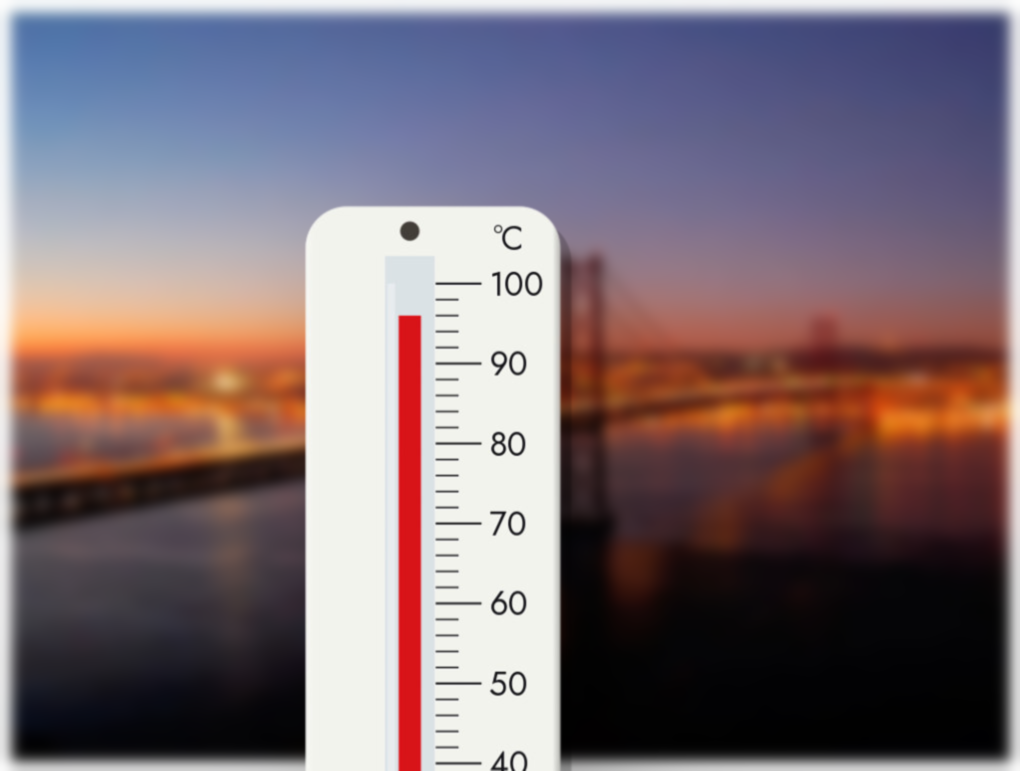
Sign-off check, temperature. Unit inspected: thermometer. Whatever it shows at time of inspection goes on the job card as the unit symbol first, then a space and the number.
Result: °C 96
